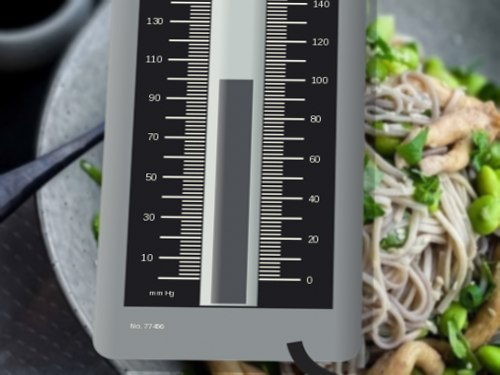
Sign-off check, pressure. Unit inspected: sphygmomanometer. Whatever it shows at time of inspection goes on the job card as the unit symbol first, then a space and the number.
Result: mmHg 100
